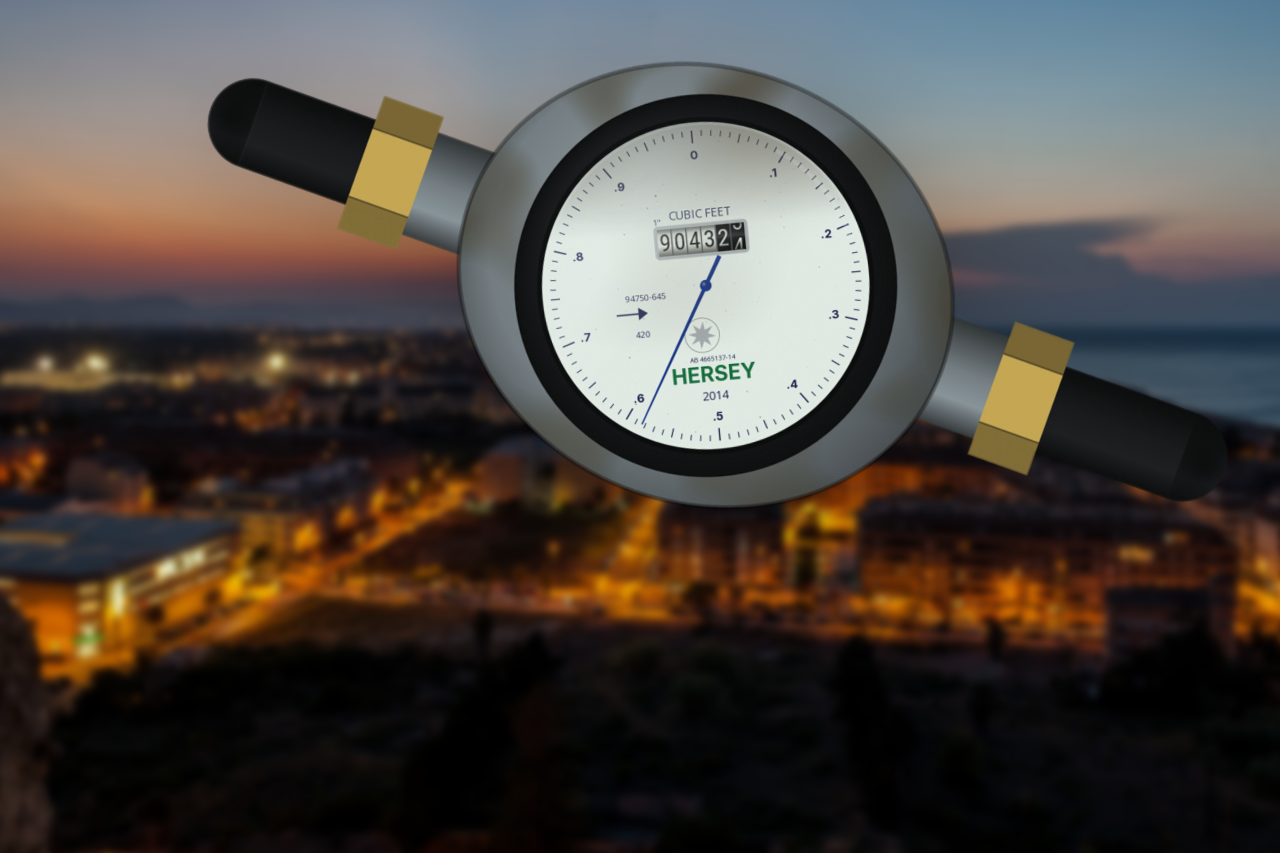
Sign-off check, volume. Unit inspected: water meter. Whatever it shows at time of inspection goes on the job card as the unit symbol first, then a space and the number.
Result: ft³ 904323.58
